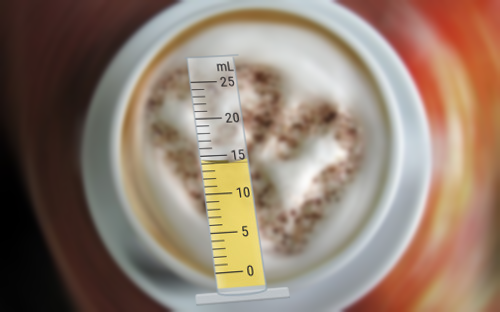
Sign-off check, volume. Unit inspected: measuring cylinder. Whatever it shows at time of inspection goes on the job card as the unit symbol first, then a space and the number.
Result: mL 14
